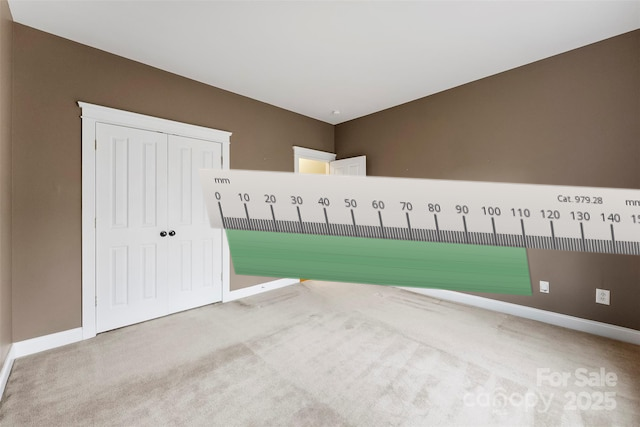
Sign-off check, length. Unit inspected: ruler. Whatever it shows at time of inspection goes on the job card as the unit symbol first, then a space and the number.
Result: mm 110
